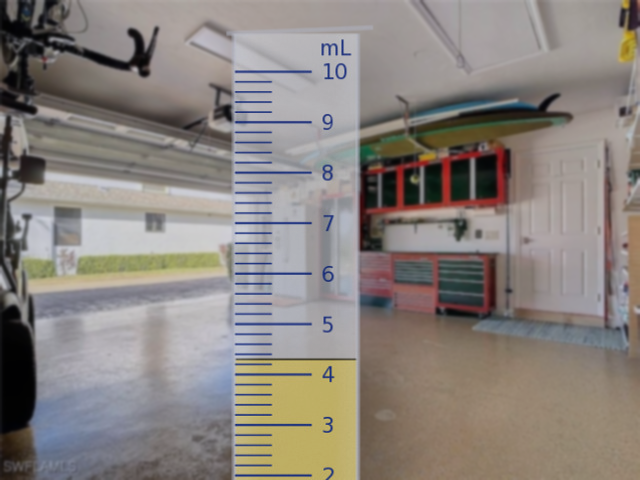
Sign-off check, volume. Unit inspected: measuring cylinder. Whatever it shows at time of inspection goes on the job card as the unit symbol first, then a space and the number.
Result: mL 4.3
